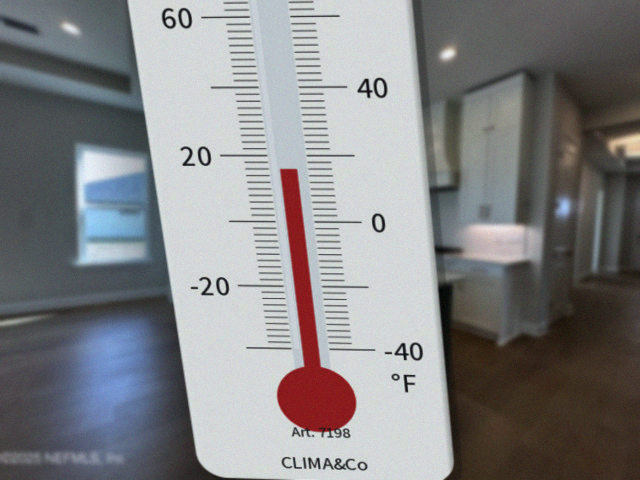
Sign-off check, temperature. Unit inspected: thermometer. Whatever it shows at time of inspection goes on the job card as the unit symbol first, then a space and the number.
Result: °F 16
